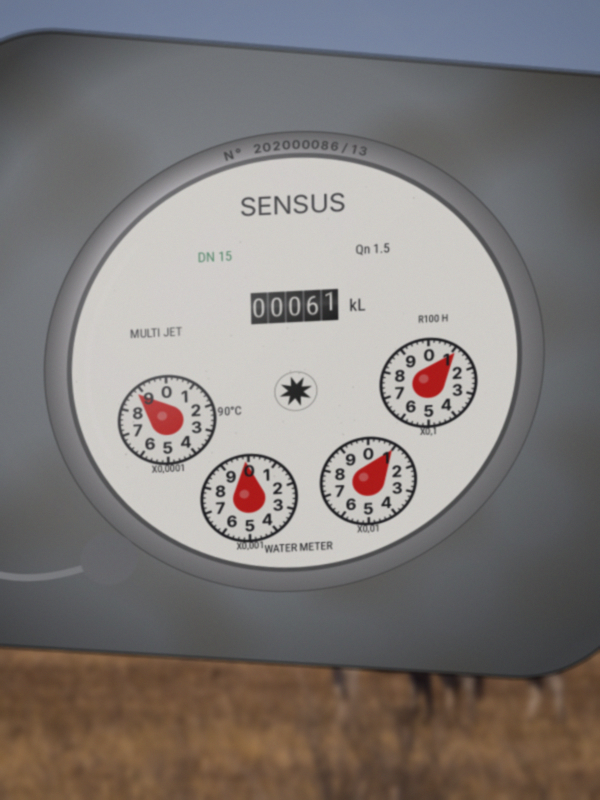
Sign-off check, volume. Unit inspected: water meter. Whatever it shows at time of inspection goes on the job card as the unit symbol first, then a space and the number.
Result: kL 61.1098
